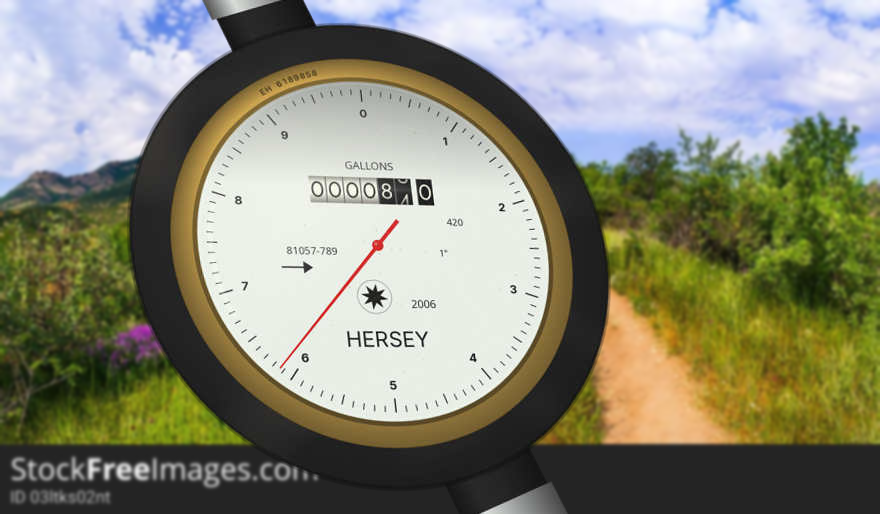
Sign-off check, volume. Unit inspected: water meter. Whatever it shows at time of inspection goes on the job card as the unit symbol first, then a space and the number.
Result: gal 836.1
